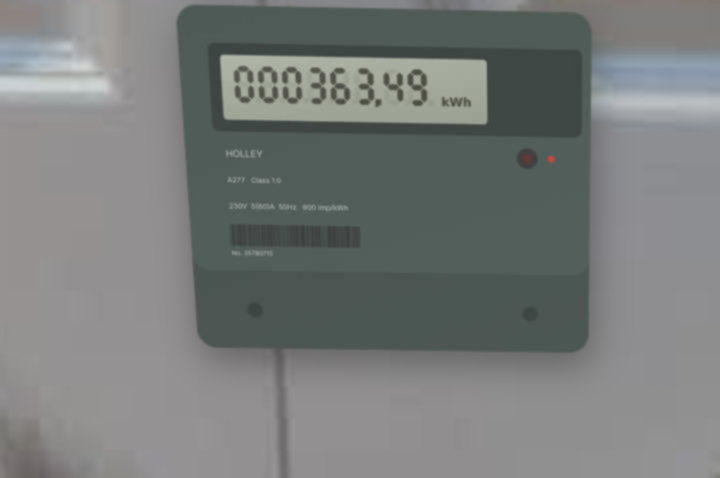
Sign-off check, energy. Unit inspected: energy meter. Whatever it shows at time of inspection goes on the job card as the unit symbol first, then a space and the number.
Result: kWh 363.49
